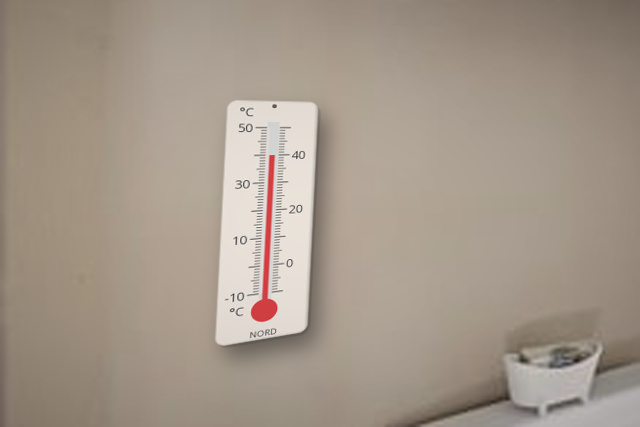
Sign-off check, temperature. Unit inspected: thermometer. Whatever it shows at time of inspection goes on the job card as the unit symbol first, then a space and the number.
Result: °C 40
